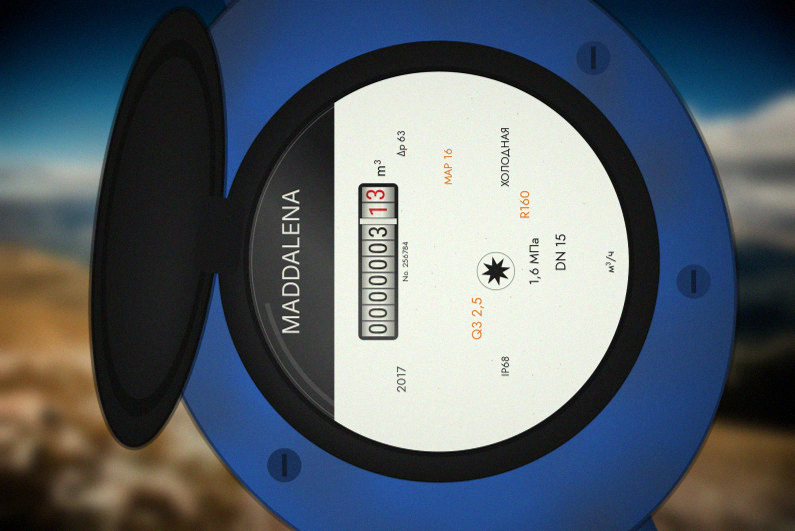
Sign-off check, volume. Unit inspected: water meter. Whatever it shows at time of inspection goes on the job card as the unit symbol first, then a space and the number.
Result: m³ 3.13
